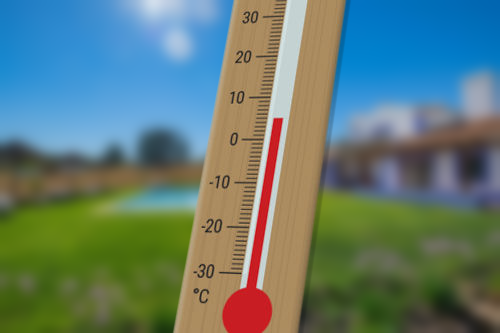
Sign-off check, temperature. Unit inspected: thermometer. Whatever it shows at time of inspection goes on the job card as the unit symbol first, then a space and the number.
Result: °C 5
